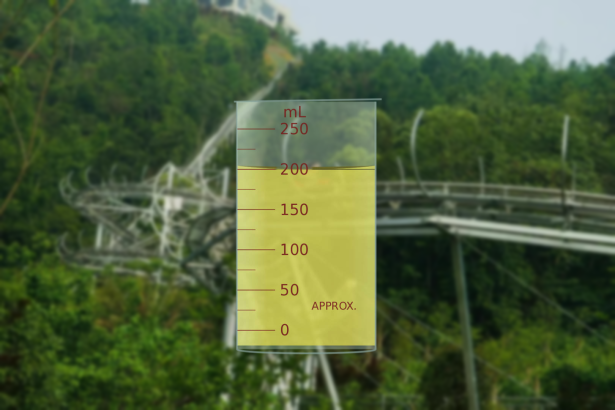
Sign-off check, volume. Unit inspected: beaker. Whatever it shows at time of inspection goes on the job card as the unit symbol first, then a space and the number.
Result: mL 200
